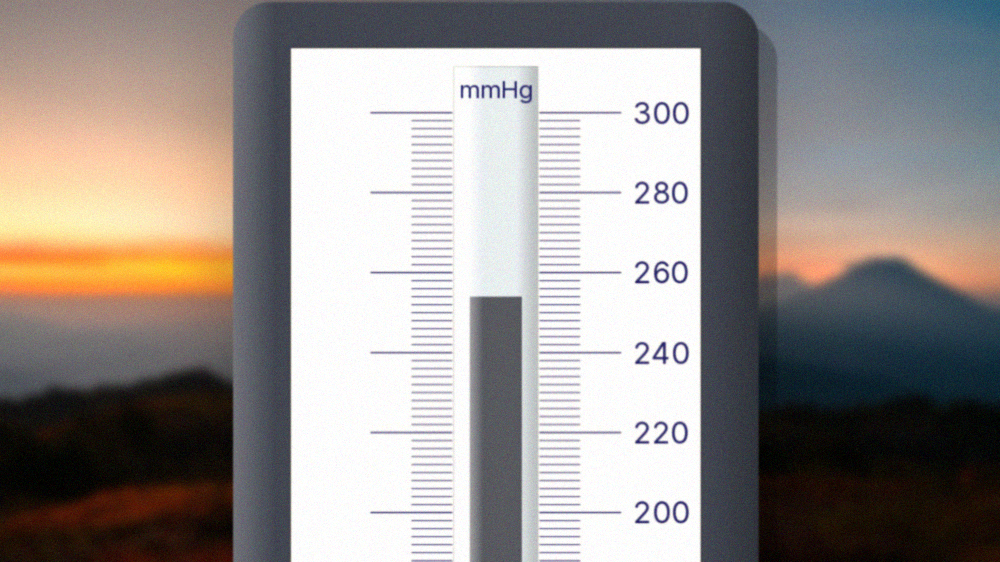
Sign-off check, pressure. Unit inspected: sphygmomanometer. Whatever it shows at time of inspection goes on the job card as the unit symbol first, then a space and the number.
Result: mmHg 254
